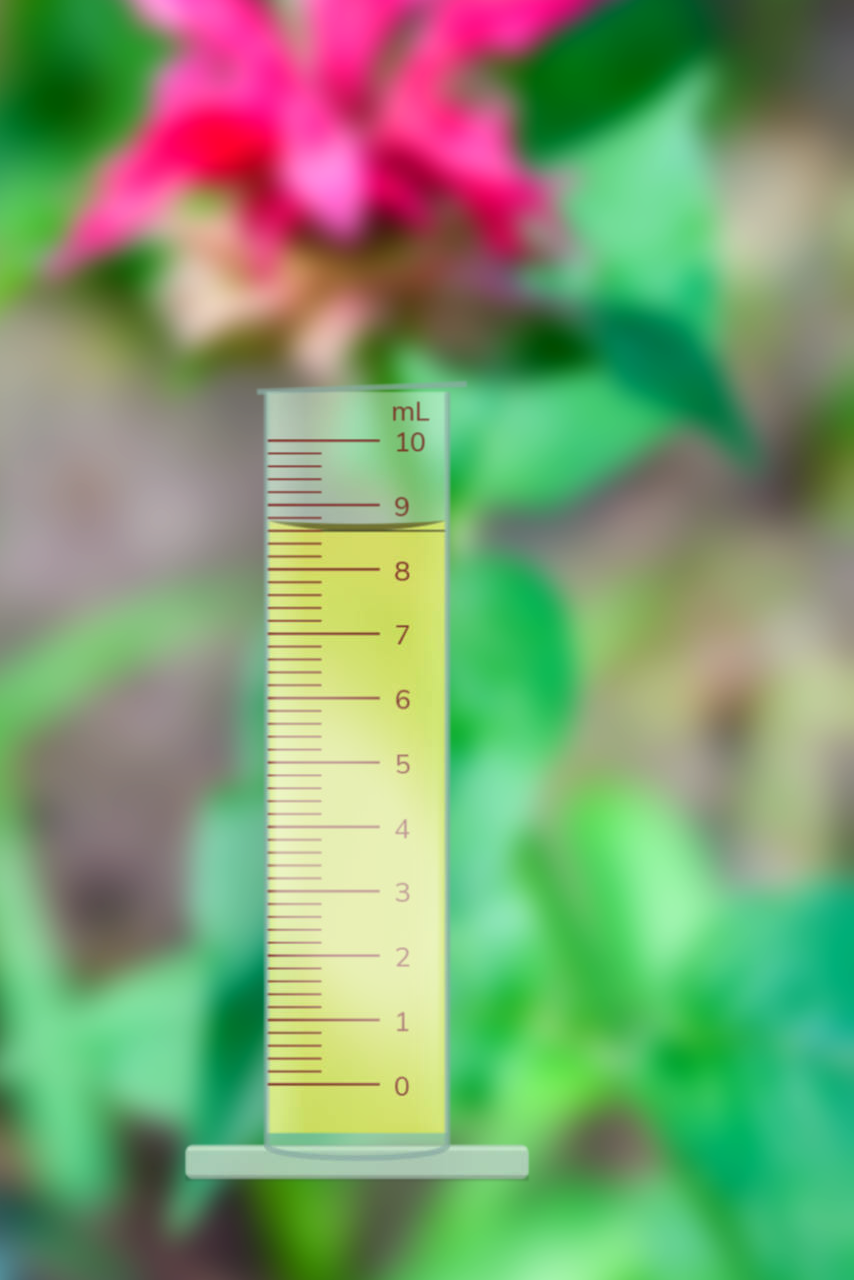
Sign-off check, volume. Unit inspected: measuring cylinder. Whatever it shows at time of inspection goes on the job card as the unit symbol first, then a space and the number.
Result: mL 8.6
